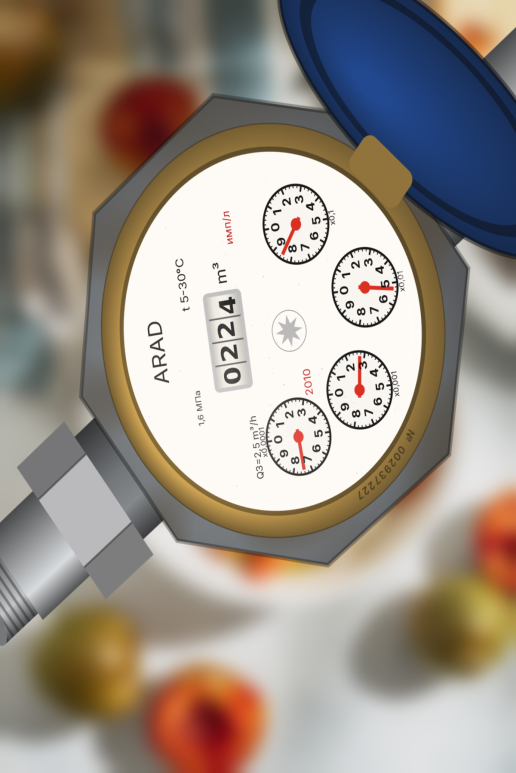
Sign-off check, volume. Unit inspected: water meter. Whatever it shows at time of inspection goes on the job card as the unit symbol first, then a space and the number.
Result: m³ 223.8527
